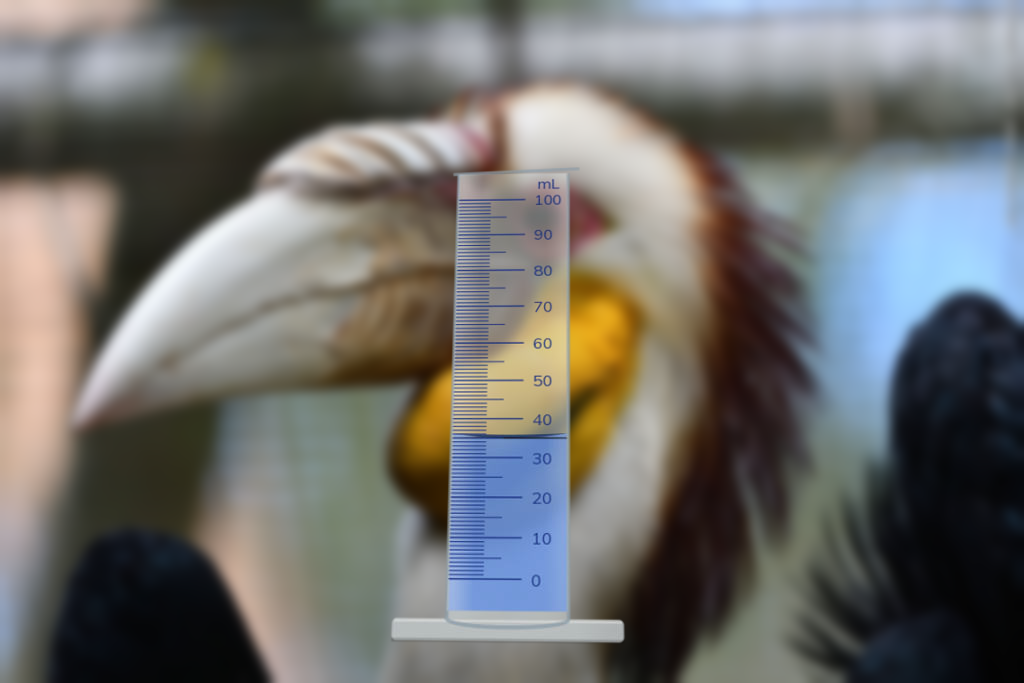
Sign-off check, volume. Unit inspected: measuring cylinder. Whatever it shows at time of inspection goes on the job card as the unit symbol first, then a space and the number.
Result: mL 35
